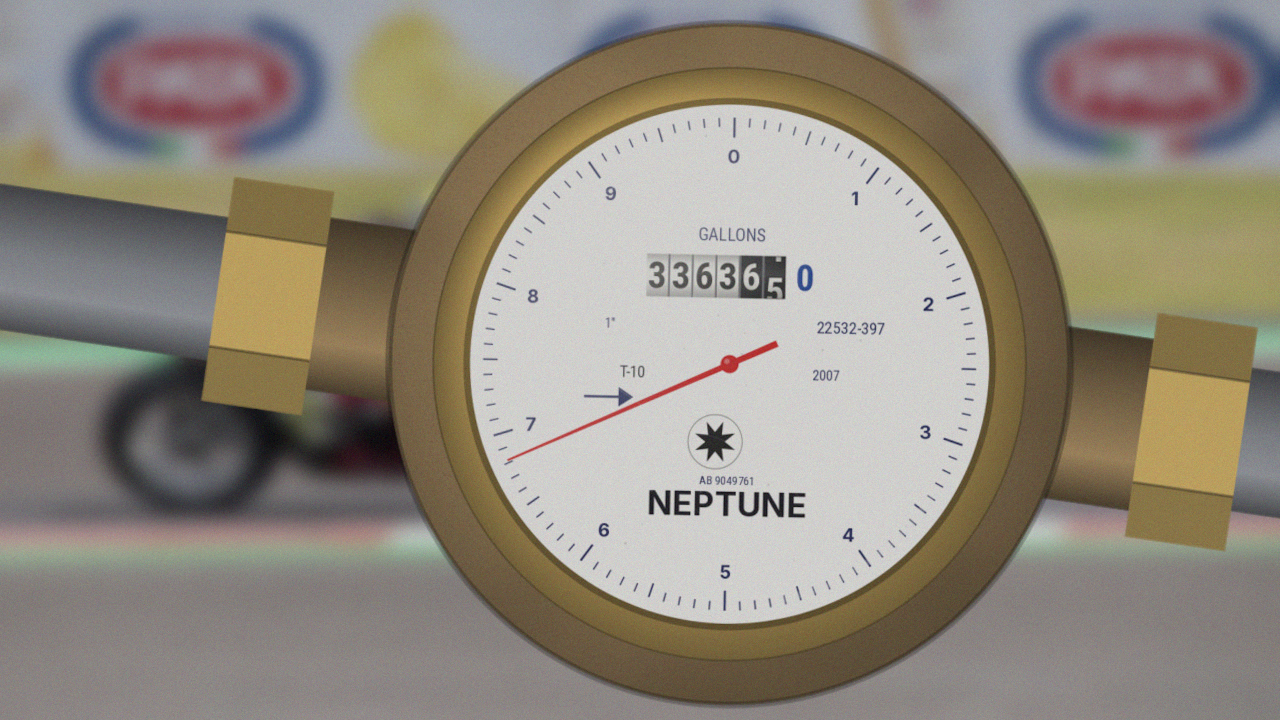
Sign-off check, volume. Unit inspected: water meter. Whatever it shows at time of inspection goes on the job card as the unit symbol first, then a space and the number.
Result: gal 3363646.8
